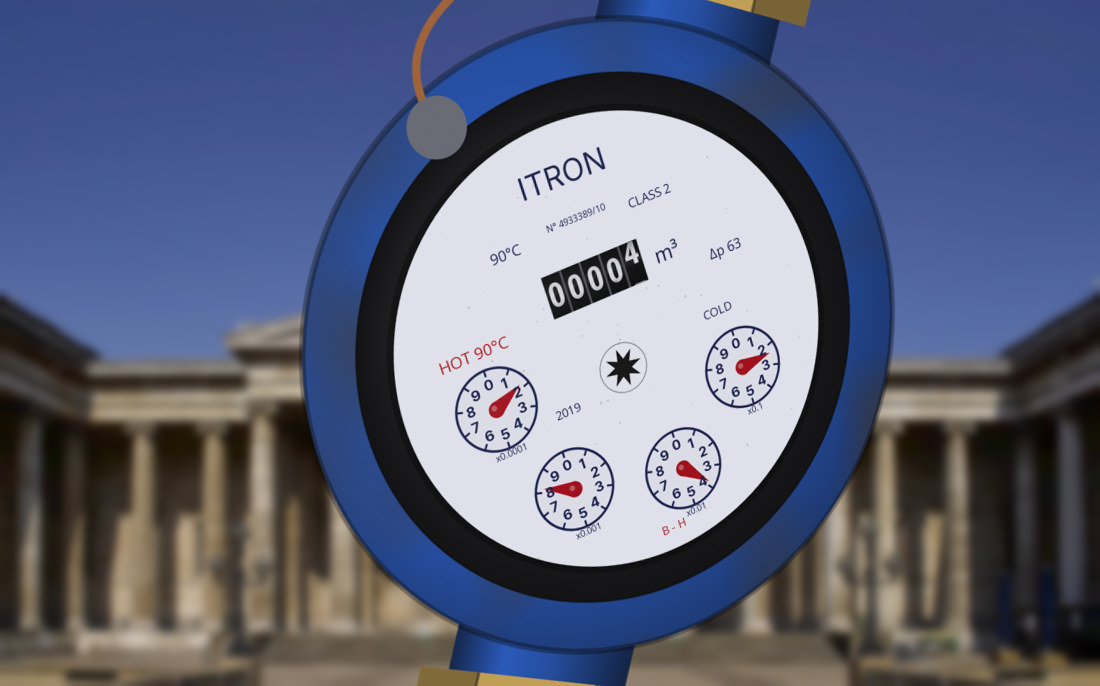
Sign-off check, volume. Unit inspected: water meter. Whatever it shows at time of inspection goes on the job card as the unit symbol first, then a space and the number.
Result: m³ 4.2381
